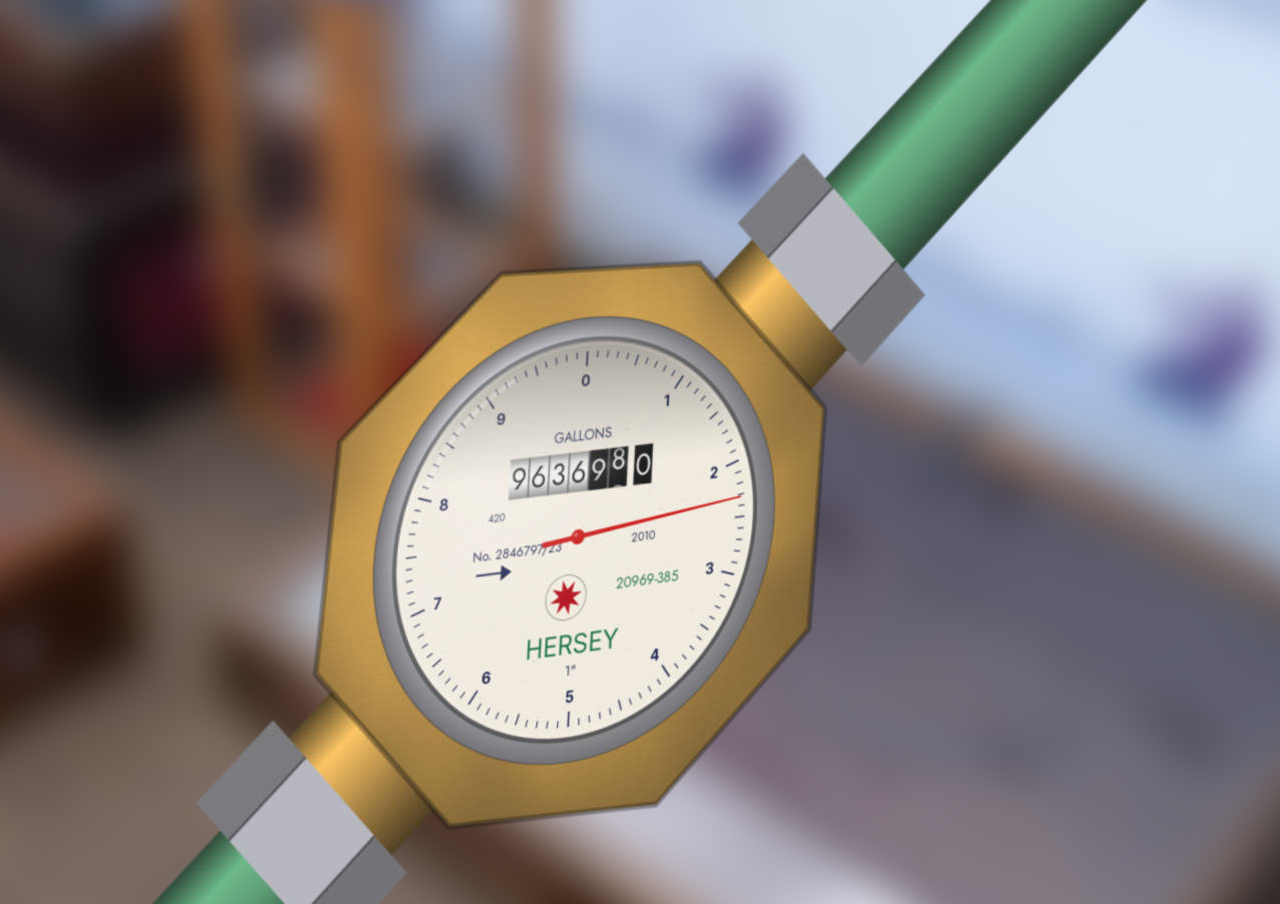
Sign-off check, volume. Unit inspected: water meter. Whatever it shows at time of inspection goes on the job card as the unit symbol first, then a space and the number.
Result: gal 9636982.3
